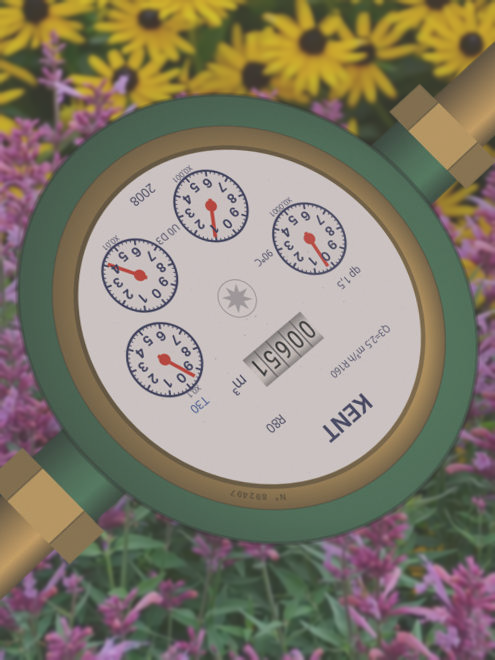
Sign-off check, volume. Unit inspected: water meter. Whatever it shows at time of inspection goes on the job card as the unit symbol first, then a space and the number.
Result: m³ 650.9410
